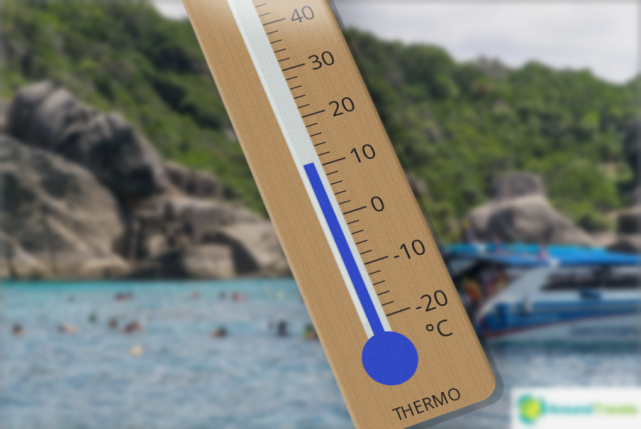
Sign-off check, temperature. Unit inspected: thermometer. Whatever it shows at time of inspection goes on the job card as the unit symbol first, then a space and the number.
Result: °C 11
